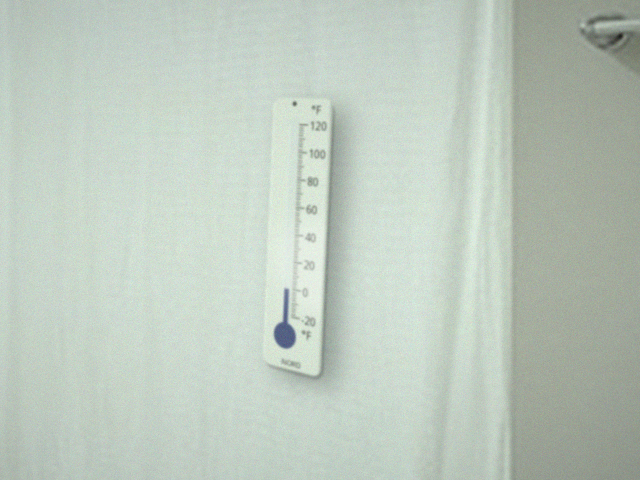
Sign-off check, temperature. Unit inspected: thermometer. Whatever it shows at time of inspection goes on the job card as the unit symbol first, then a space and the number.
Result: °F 0
